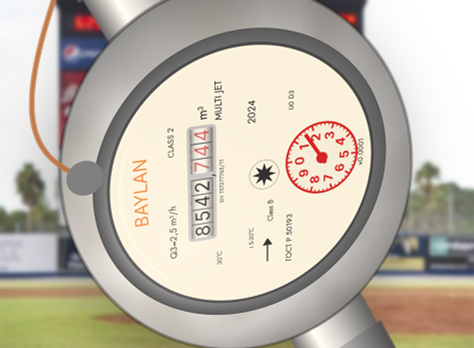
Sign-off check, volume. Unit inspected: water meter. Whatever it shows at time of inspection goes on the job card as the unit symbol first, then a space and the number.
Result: m³ 8542.7441
